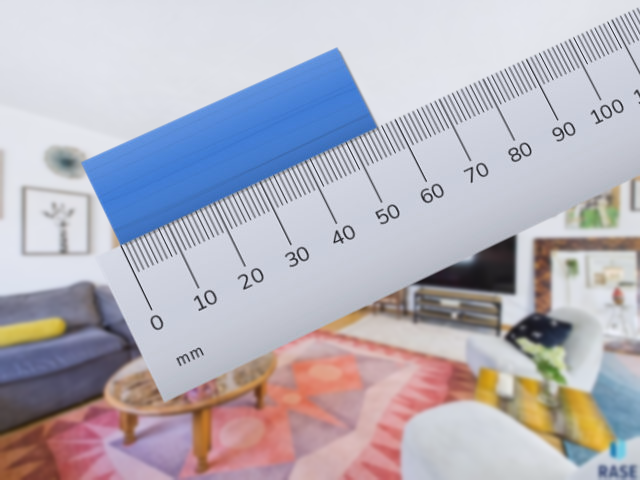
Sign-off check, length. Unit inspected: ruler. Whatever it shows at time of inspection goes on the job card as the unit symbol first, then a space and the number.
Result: mm 56
